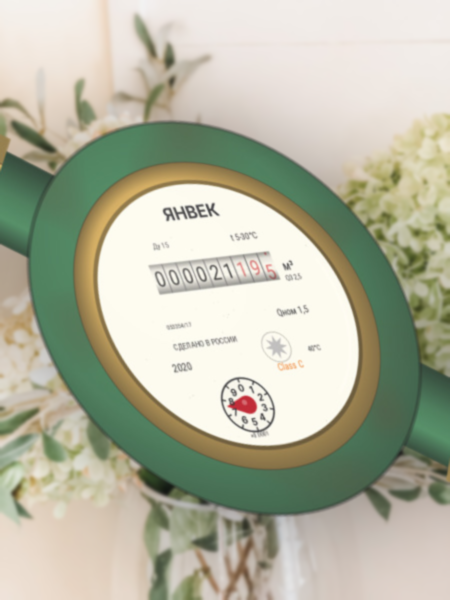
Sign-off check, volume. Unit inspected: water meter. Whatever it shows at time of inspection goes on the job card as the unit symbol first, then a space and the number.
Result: m³ 21.1947
